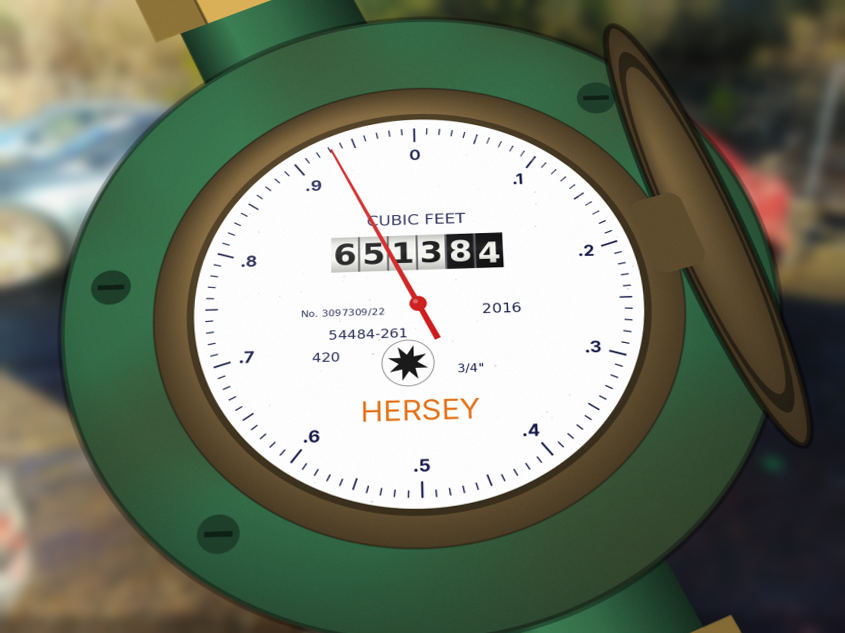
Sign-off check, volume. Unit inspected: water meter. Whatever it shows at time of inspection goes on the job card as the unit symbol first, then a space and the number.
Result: ft³ 651383.93
